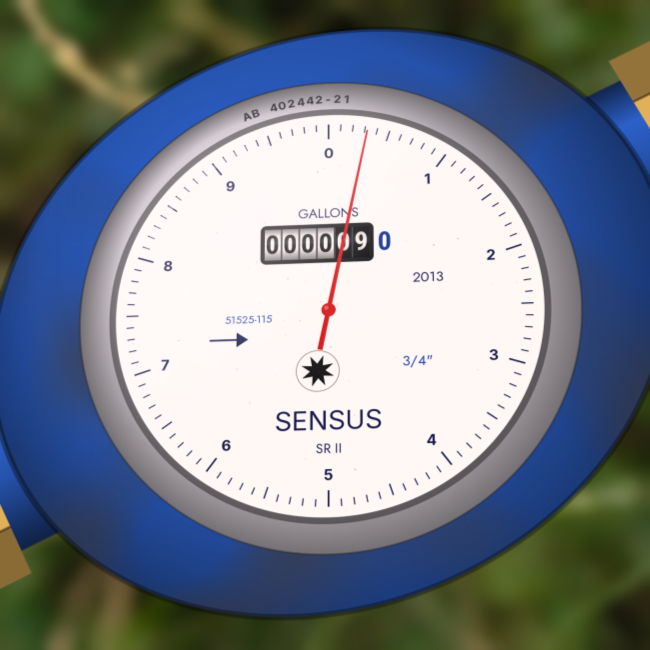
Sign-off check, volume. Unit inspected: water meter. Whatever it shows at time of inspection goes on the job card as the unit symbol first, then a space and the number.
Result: gal 90.3
